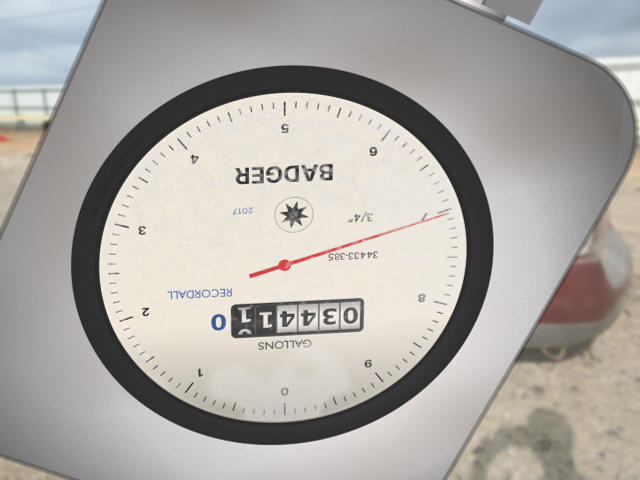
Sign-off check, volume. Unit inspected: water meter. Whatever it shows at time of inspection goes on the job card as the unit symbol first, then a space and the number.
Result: gal 344107.0
